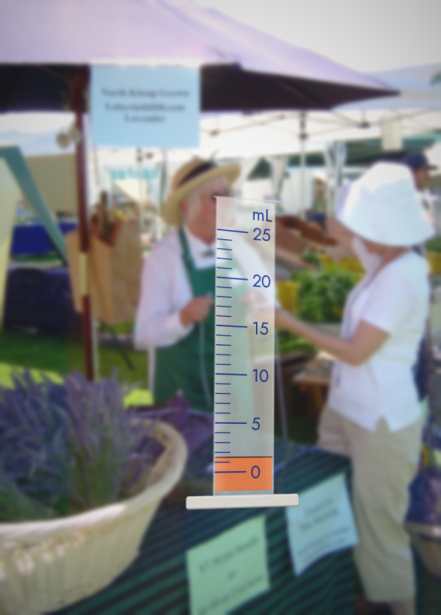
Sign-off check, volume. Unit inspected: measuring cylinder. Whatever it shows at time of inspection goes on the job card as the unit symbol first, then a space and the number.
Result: mL 1.5
